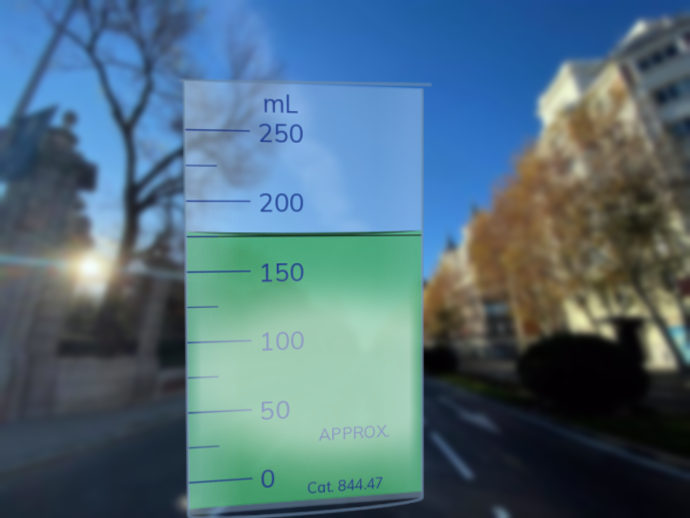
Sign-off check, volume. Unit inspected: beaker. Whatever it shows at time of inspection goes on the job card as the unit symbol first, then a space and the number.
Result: mL 175
